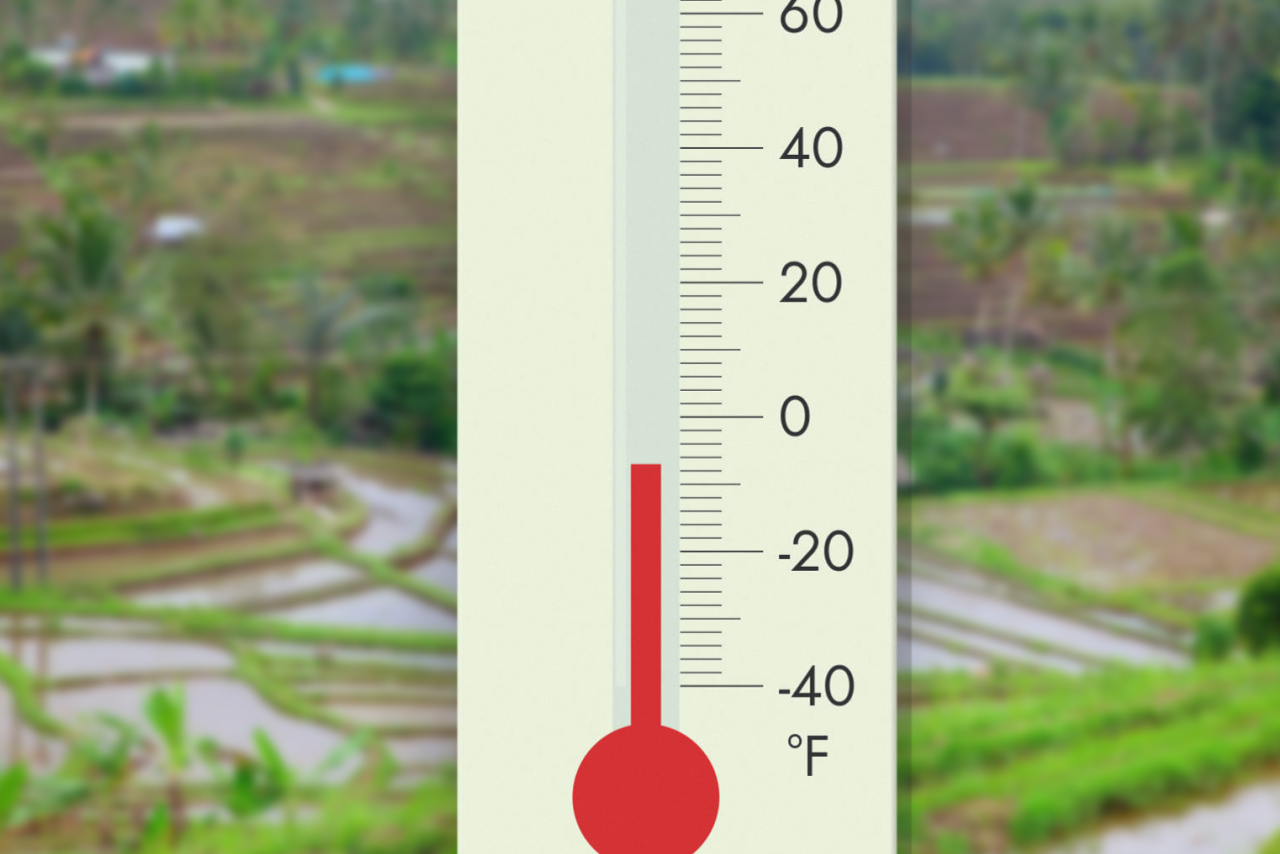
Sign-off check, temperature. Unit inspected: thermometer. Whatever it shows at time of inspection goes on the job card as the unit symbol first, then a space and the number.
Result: °F -7
